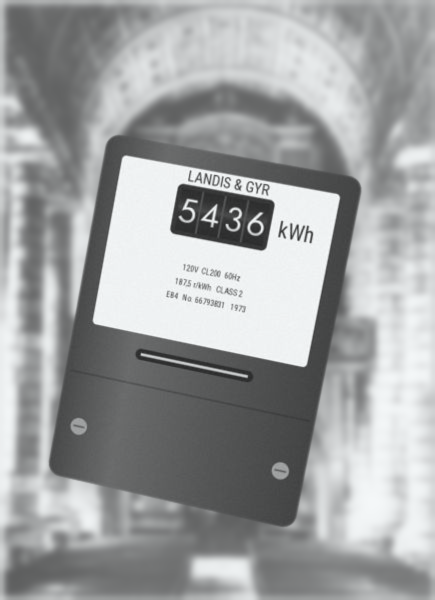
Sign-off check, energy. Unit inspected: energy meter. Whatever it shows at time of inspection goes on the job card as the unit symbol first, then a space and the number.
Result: kWh 5436
